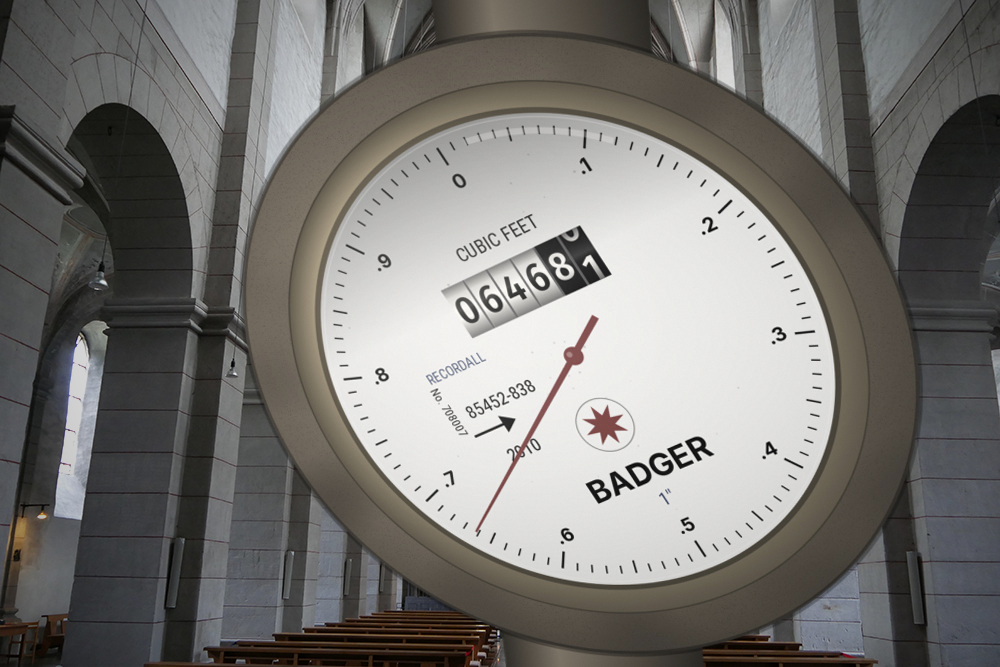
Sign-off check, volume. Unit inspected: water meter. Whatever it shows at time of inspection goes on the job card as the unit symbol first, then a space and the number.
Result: ft³ 64680.66
